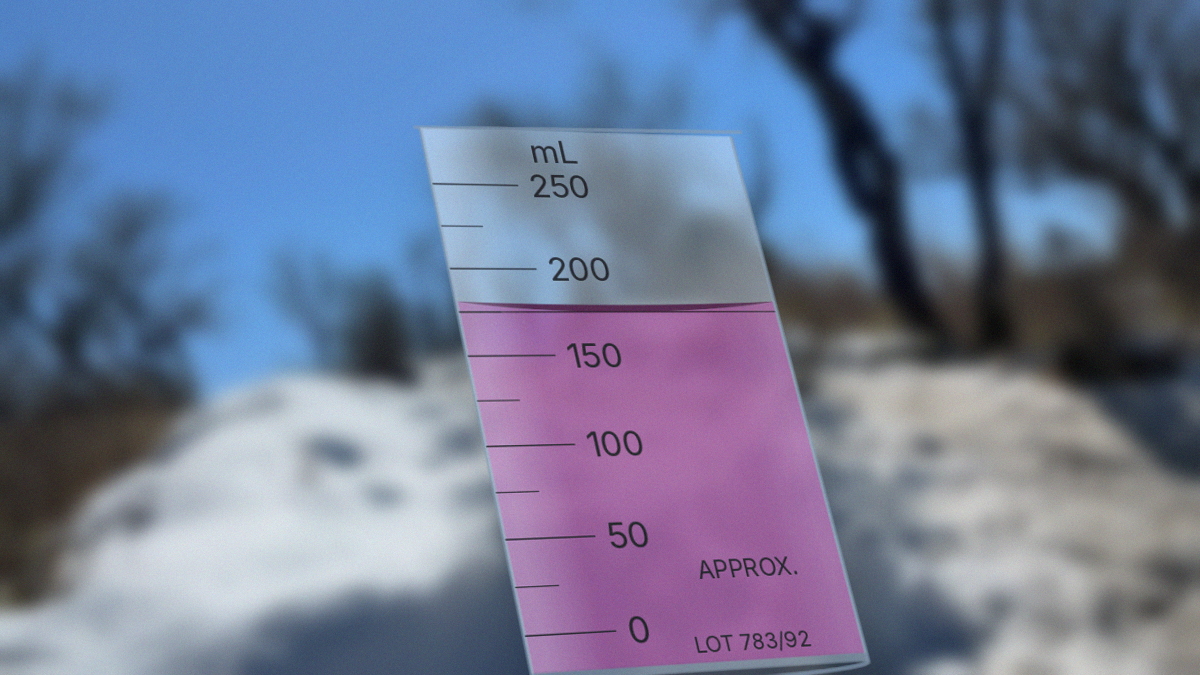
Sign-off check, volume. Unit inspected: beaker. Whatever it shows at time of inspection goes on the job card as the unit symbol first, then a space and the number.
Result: mL 175
